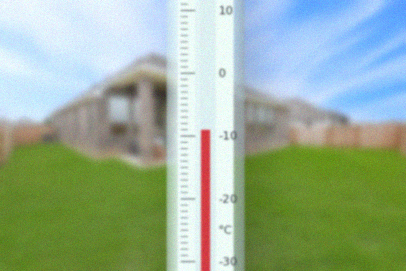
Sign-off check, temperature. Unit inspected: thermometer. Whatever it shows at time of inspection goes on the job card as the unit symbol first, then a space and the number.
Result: °C -9
